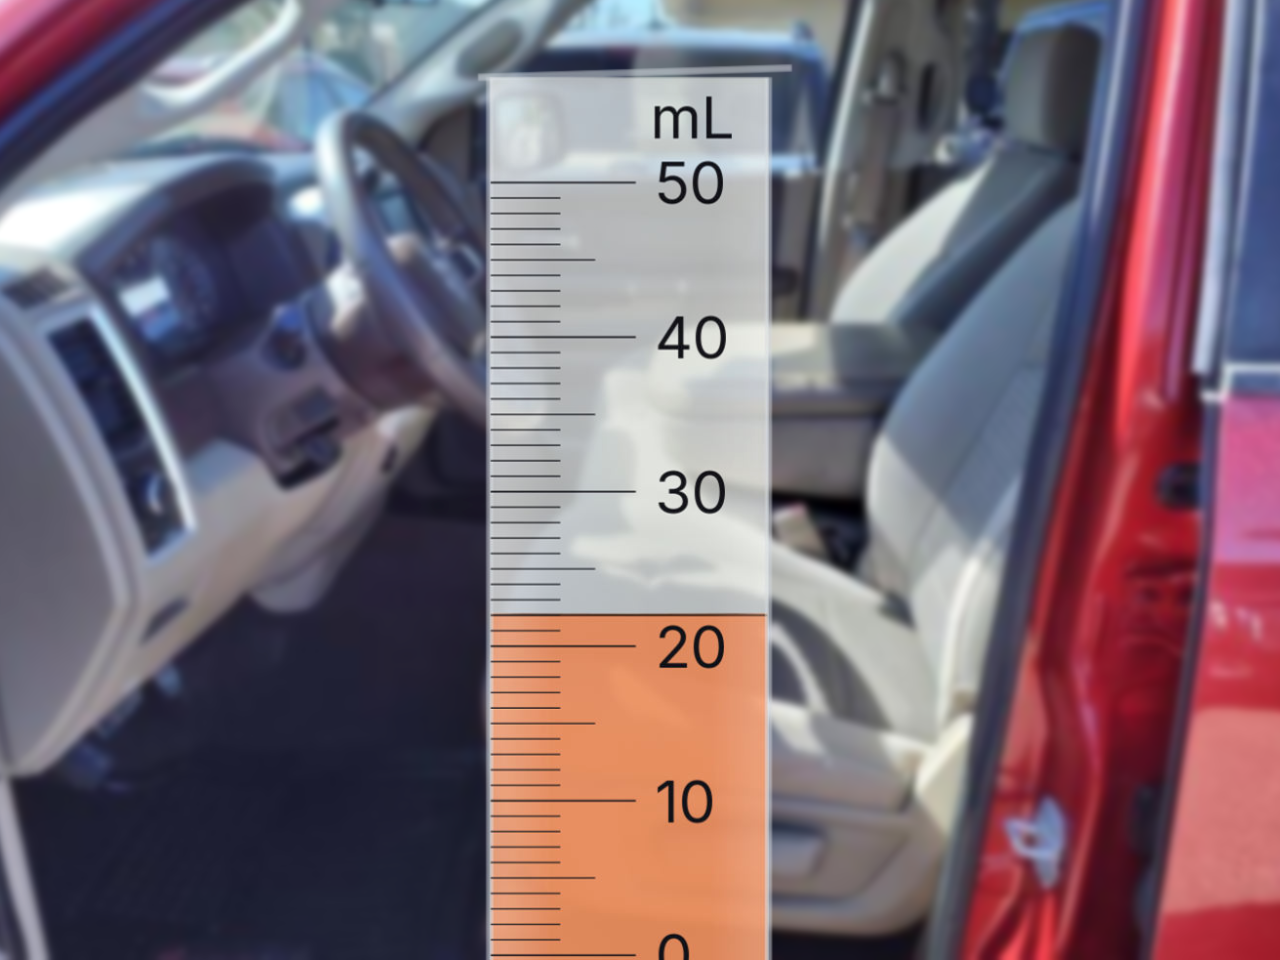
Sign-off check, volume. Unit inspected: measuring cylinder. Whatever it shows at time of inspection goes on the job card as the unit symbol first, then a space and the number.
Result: mL 22
